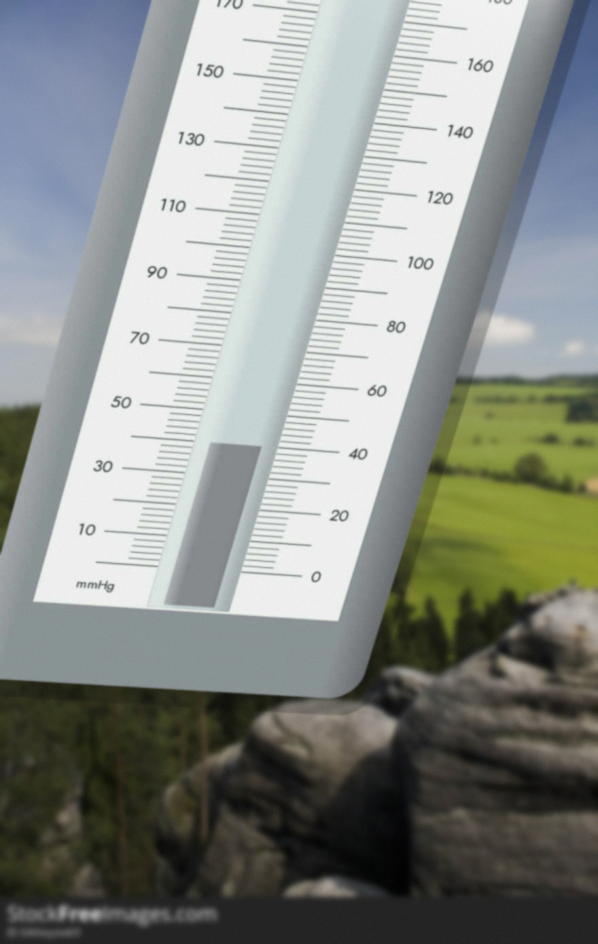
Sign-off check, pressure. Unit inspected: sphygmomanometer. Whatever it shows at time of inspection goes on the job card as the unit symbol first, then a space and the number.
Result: mmHg 40
